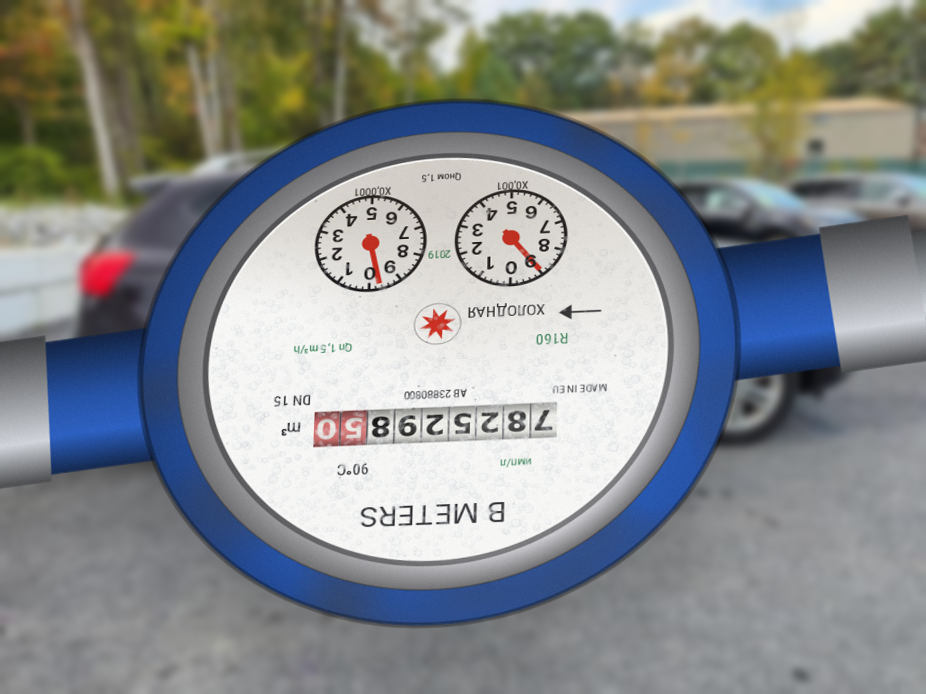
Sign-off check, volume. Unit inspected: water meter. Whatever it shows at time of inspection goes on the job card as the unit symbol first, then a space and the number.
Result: m³ 7825298.5089
